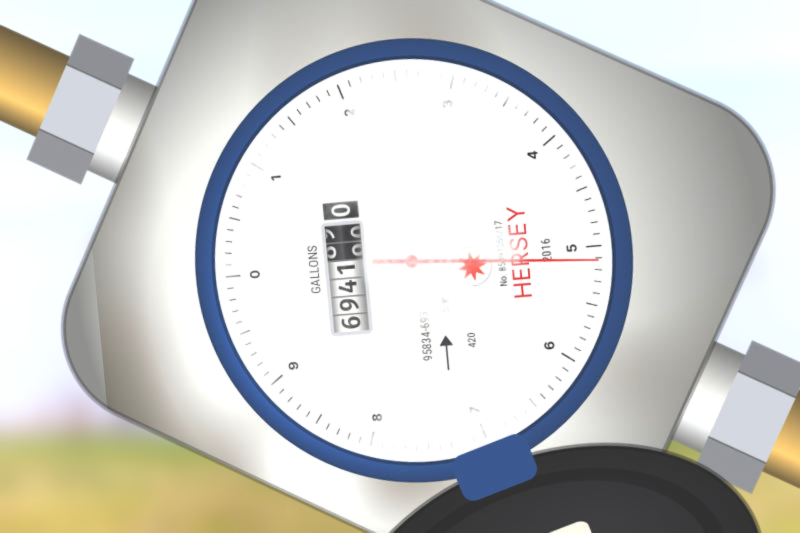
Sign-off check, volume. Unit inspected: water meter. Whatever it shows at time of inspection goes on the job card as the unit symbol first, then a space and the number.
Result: gal 6941895.1
